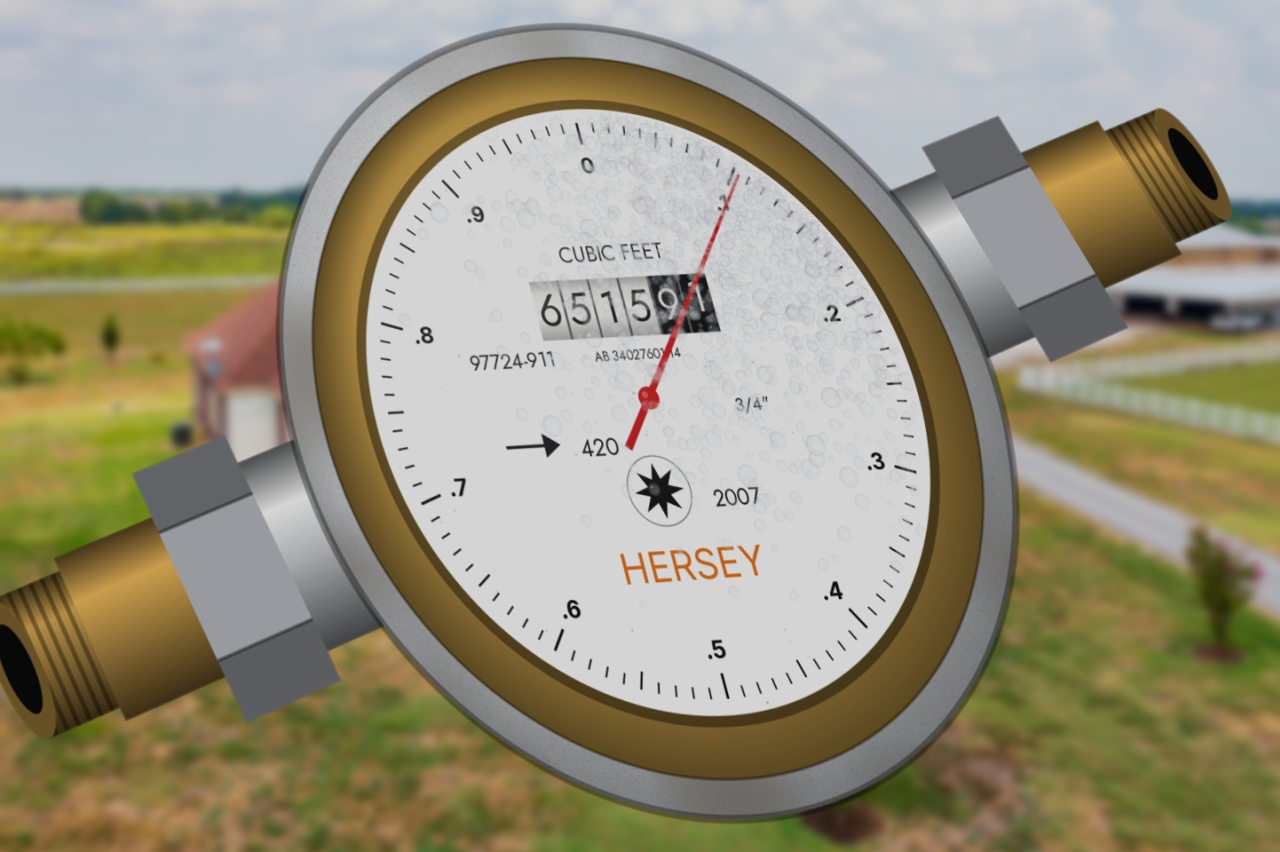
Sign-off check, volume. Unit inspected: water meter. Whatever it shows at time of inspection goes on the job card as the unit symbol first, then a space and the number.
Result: ft³ 651591.10
